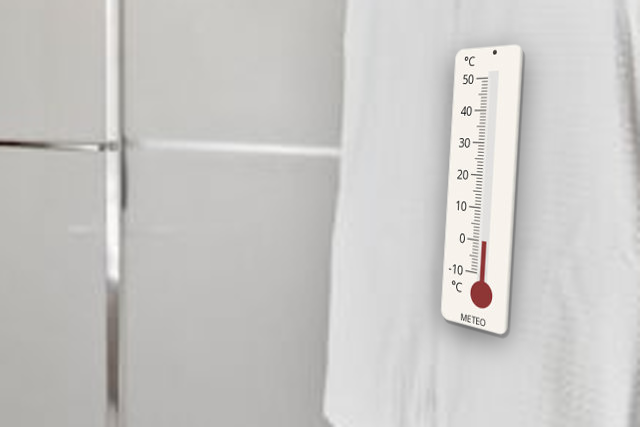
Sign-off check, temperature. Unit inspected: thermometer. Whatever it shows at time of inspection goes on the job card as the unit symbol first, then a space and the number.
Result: °C 0
